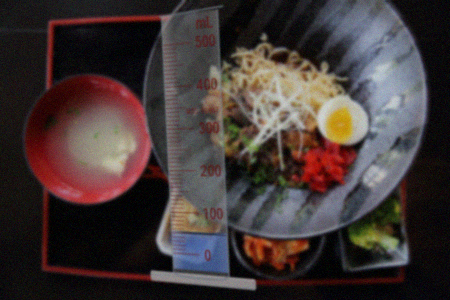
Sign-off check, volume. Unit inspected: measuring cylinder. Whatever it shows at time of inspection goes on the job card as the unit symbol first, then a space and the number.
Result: mL 50
